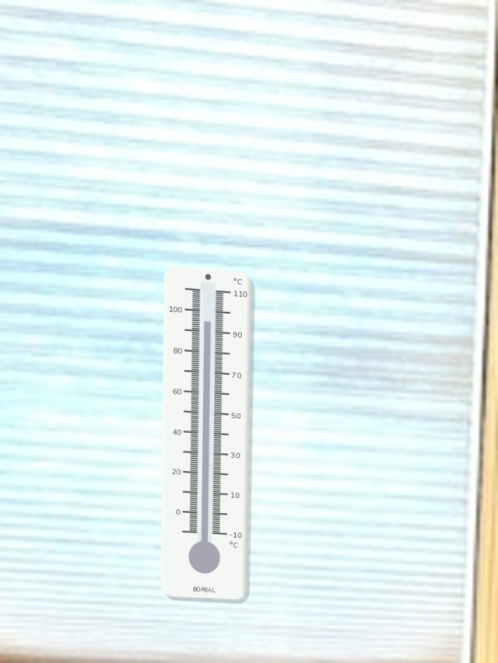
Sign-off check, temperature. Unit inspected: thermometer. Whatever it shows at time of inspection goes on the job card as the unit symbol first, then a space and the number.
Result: °C 95
